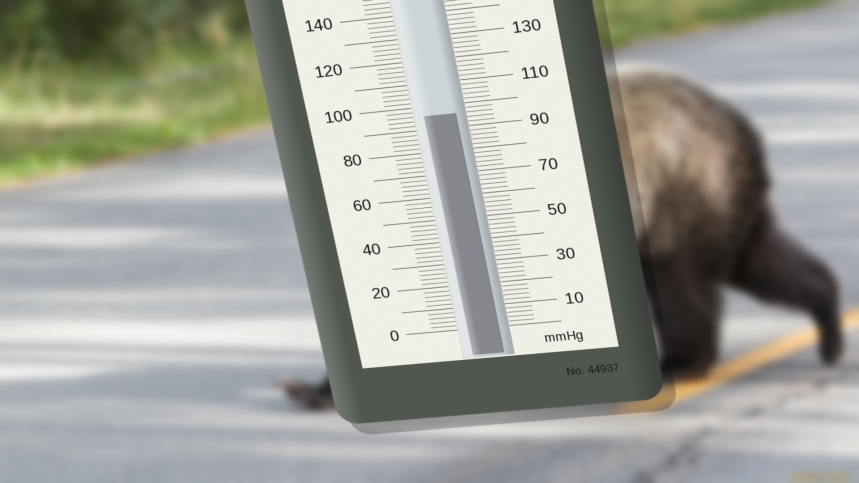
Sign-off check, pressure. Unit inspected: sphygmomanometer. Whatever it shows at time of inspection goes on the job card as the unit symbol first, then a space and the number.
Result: mmHg 96
